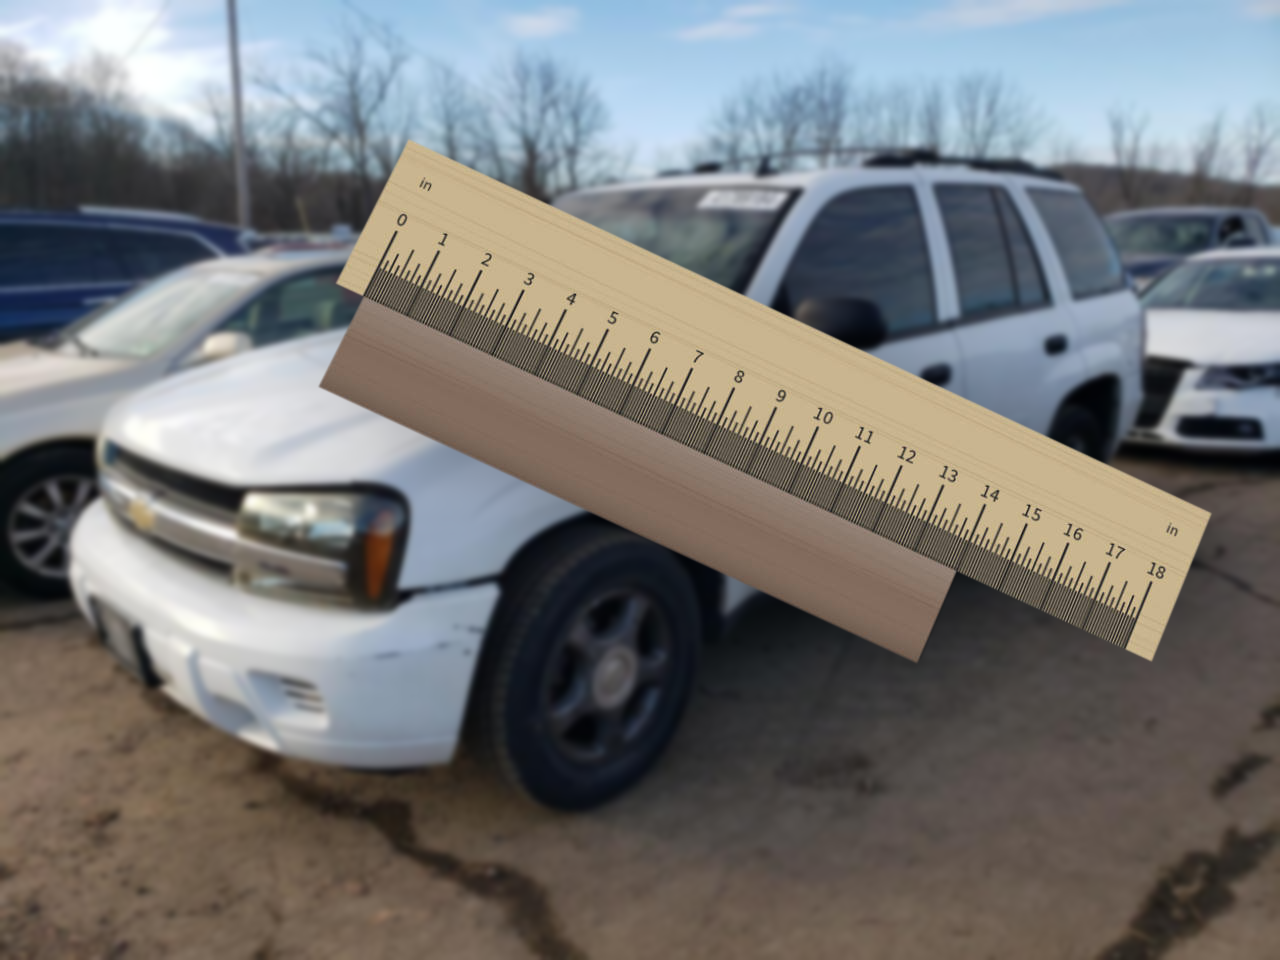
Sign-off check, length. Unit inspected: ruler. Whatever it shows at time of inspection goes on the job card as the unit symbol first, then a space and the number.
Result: in 14
